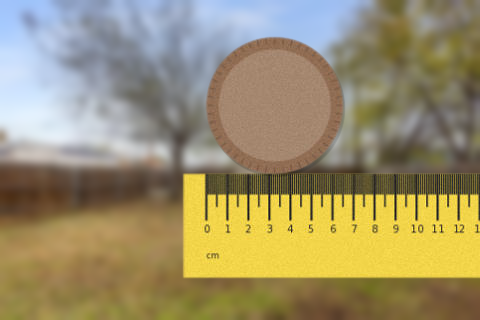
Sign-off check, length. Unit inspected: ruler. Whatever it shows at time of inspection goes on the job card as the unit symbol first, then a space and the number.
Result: cm 6.5
